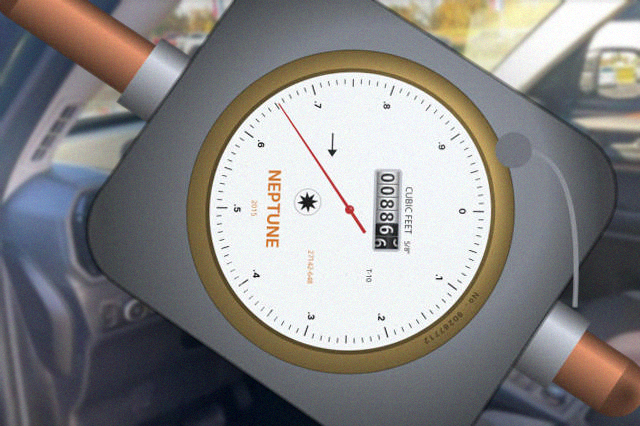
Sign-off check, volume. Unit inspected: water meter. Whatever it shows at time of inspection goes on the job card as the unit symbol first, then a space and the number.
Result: ft³ 8865.65
